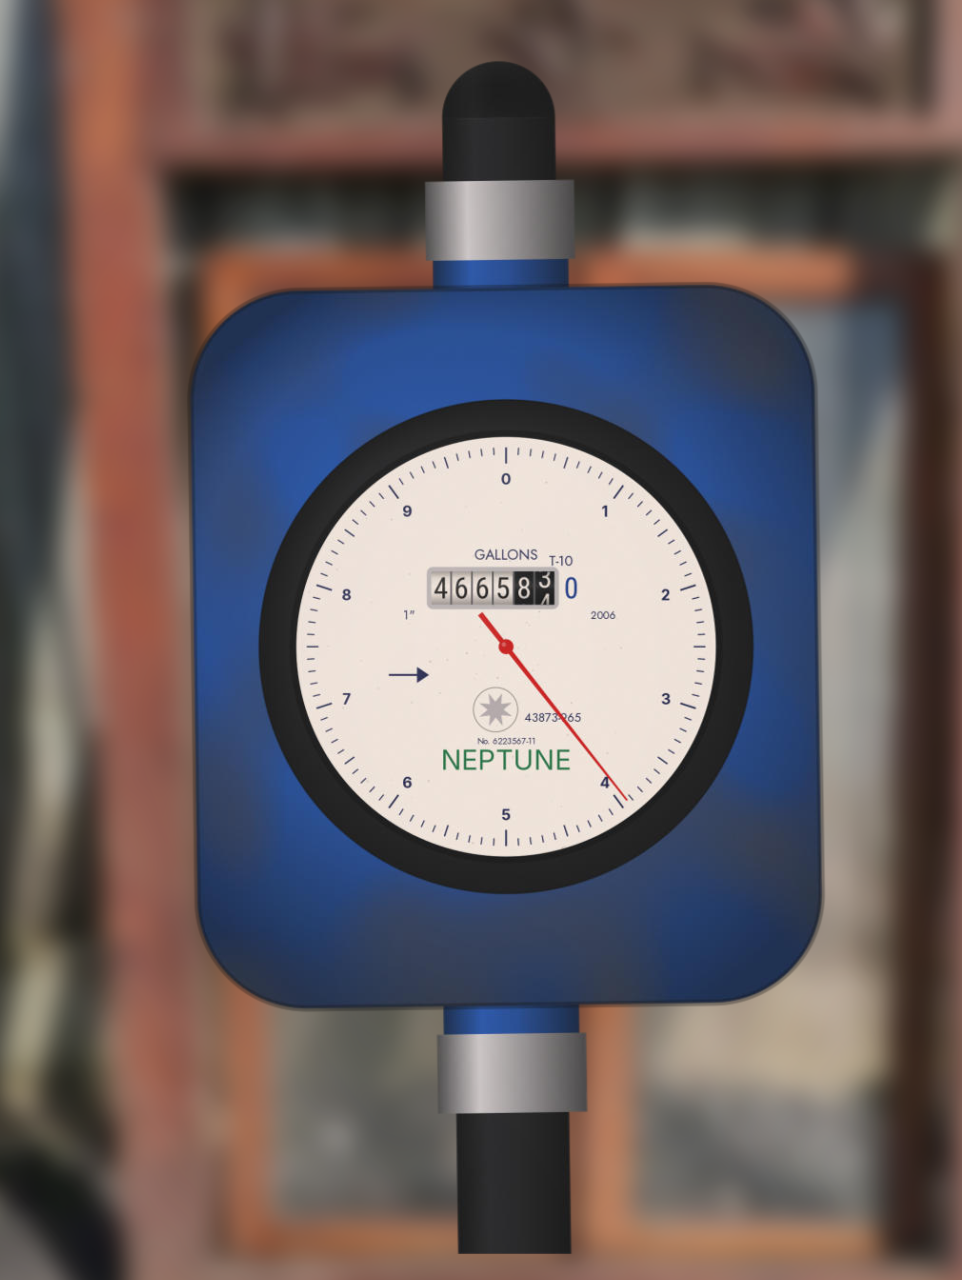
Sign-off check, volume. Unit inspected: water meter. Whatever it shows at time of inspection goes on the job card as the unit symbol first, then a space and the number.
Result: gal 4665833.9
